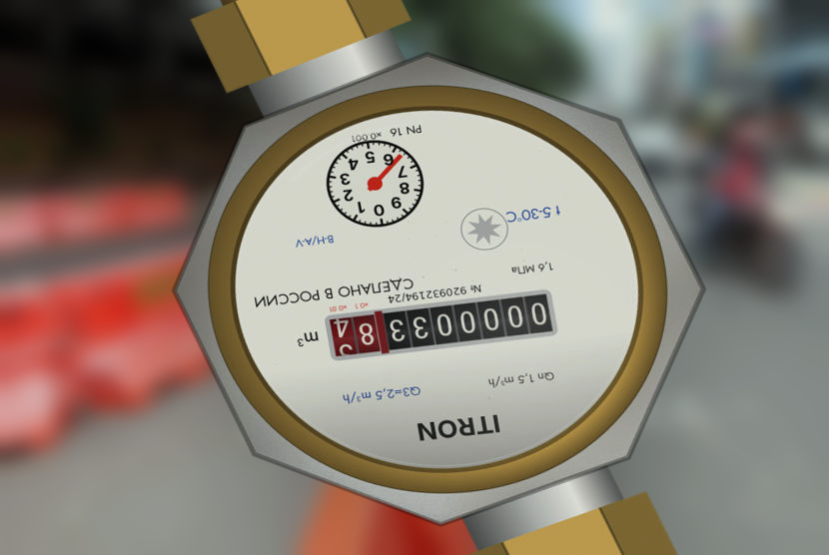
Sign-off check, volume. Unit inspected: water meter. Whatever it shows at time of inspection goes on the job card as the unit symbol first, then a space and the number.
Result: m³ 33.836
